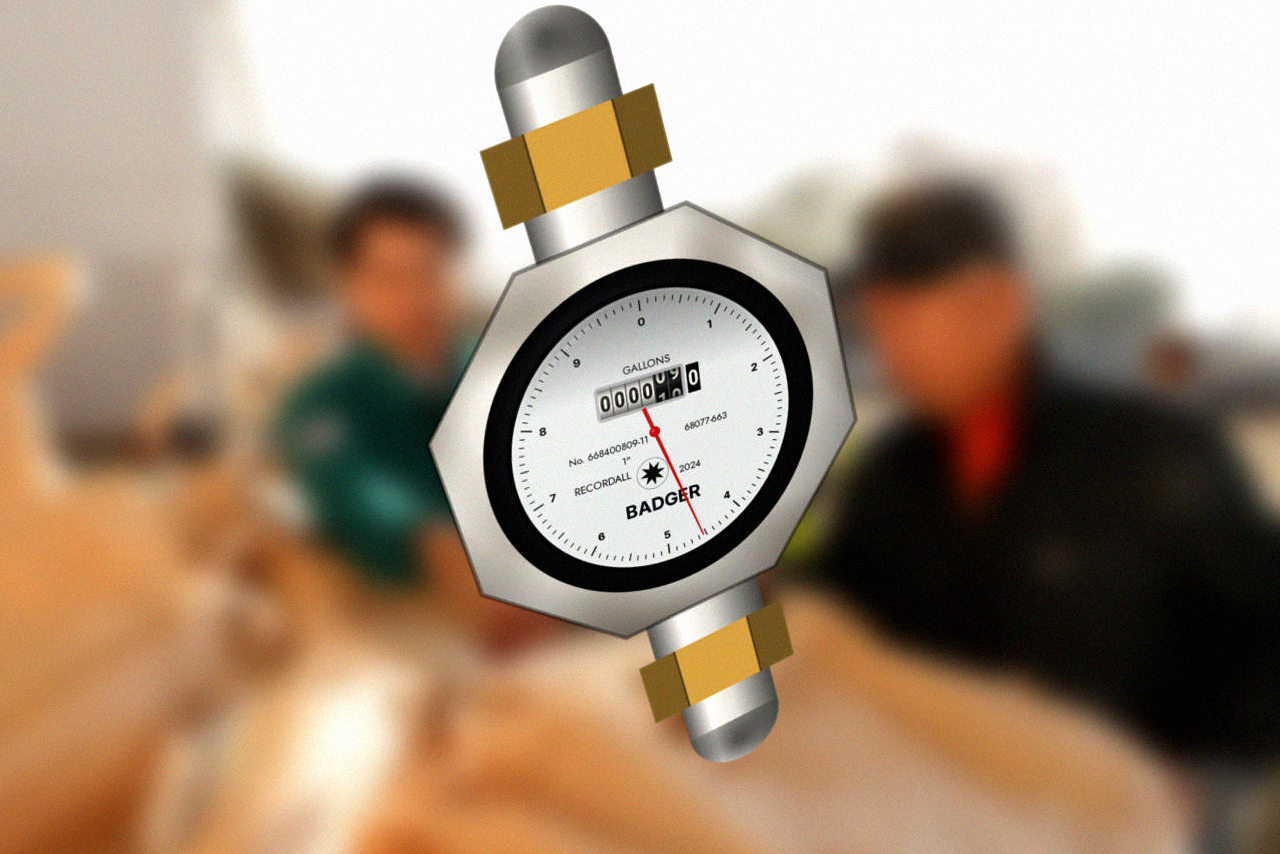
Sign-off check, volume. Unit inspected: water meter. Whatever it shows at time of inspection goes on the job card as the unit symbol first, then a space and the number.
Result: gal 94.5
